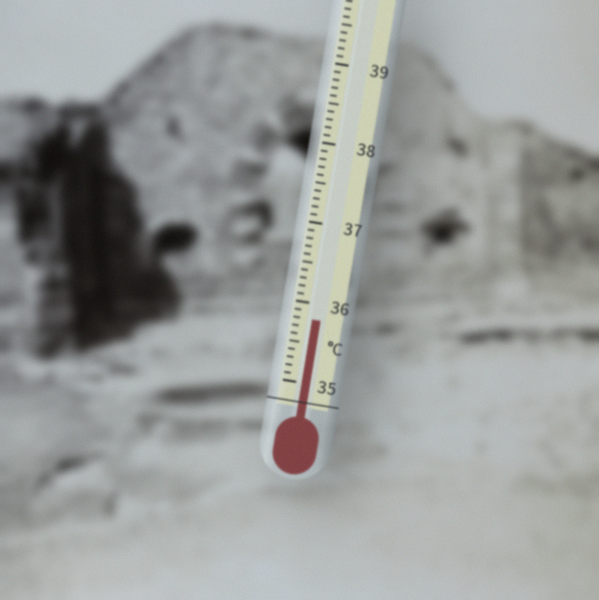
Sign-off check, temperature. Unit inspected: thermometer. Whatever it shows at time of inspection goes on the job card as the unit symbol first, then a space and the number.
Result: °C 35.8
